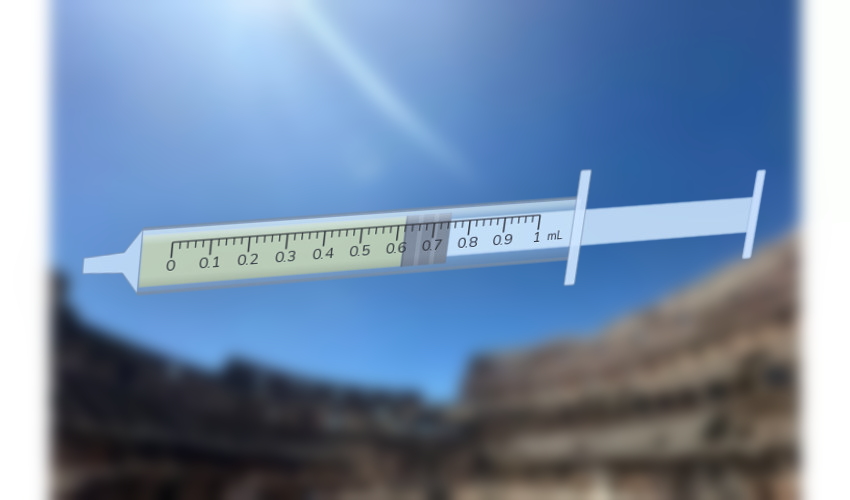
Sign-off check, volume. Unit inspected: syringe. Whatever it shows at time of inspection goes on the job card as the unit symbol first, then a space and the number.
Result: mL 0.62
